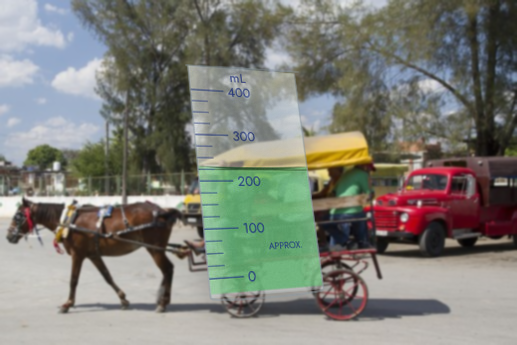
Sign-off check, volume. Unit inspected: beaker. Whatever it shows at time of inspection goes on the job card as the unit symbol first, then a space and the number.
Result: mL 225
